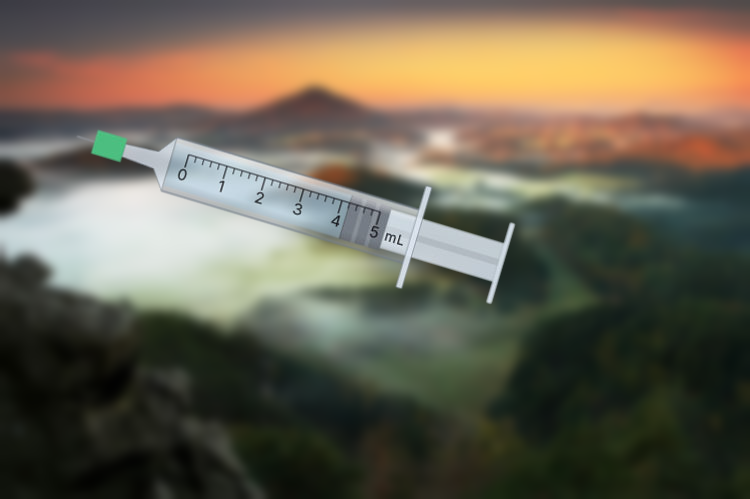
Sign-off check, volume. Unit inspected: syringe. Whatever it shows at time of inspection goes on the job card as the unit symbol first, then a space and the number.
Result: mL 4.2
